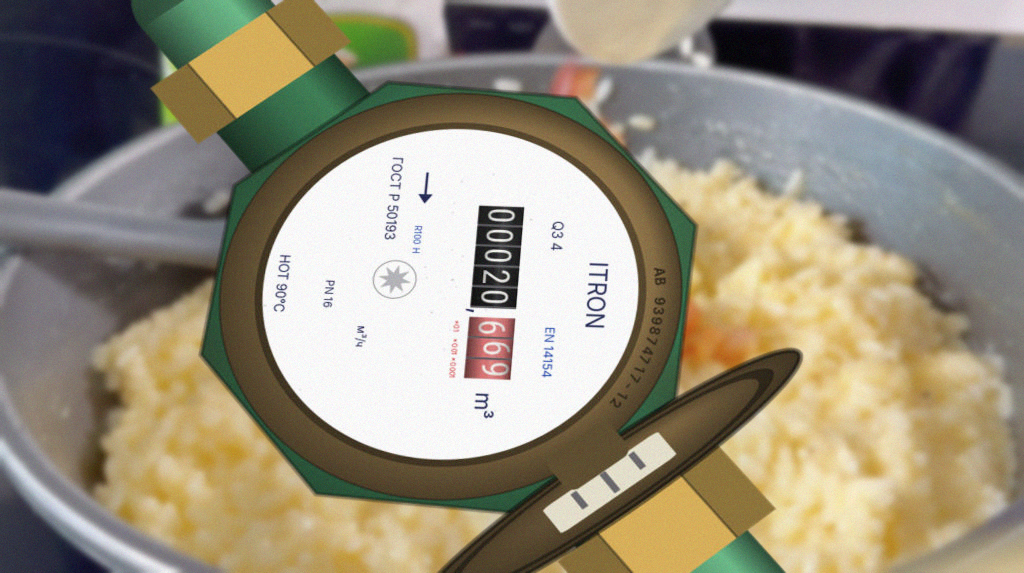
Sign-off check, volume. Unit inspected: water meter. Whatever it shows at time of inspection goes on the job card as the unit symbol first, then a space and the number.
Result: m³ 20.669
